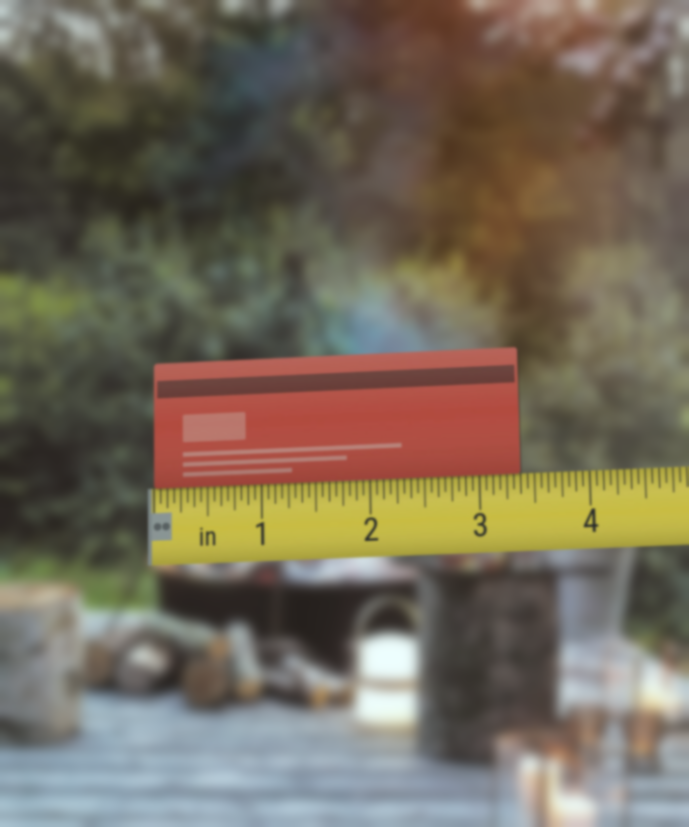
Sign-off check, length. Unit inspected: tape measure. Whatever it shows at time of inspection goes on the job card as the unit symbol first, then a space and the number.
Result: in 3.375
